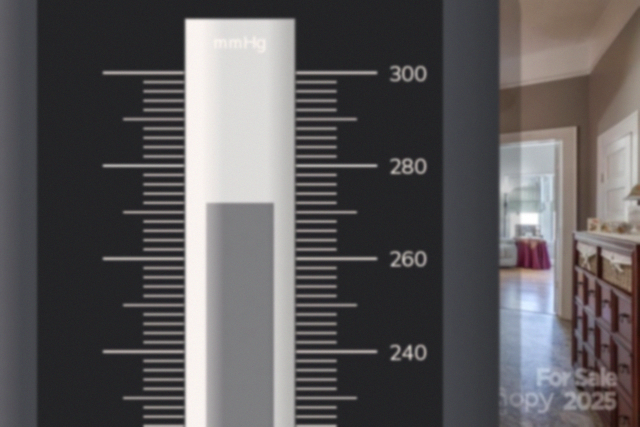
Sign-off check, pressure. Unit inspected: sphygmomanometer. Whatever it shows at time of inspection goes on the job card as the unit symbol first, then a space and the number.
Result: mmHg 272
